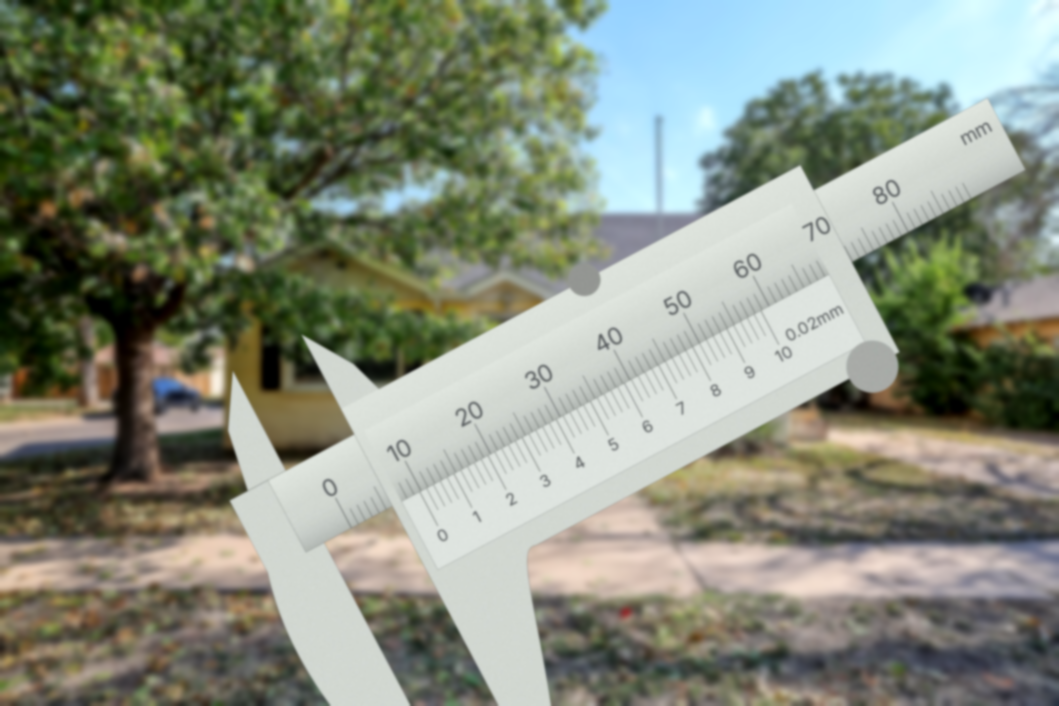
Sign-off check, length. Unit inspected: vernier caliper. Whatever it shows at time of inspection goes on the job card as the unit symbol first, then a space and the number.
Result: mm 9.8
